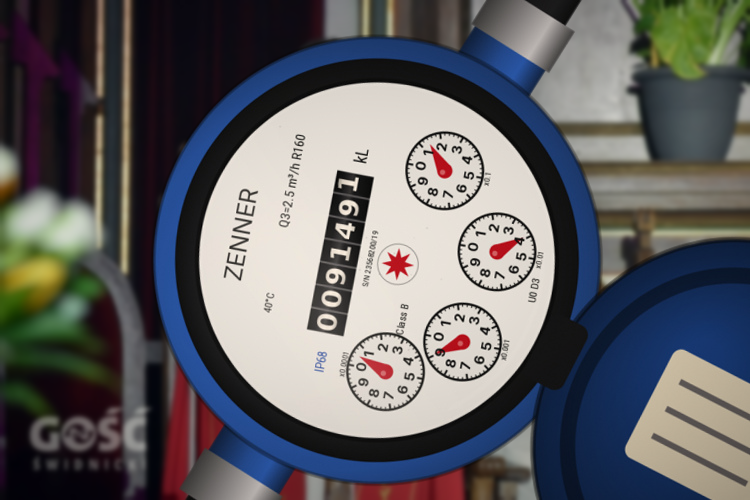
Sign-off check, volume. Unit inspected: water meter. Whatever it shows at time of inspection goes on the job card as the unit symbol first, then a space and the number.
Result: kL 91491.1390
